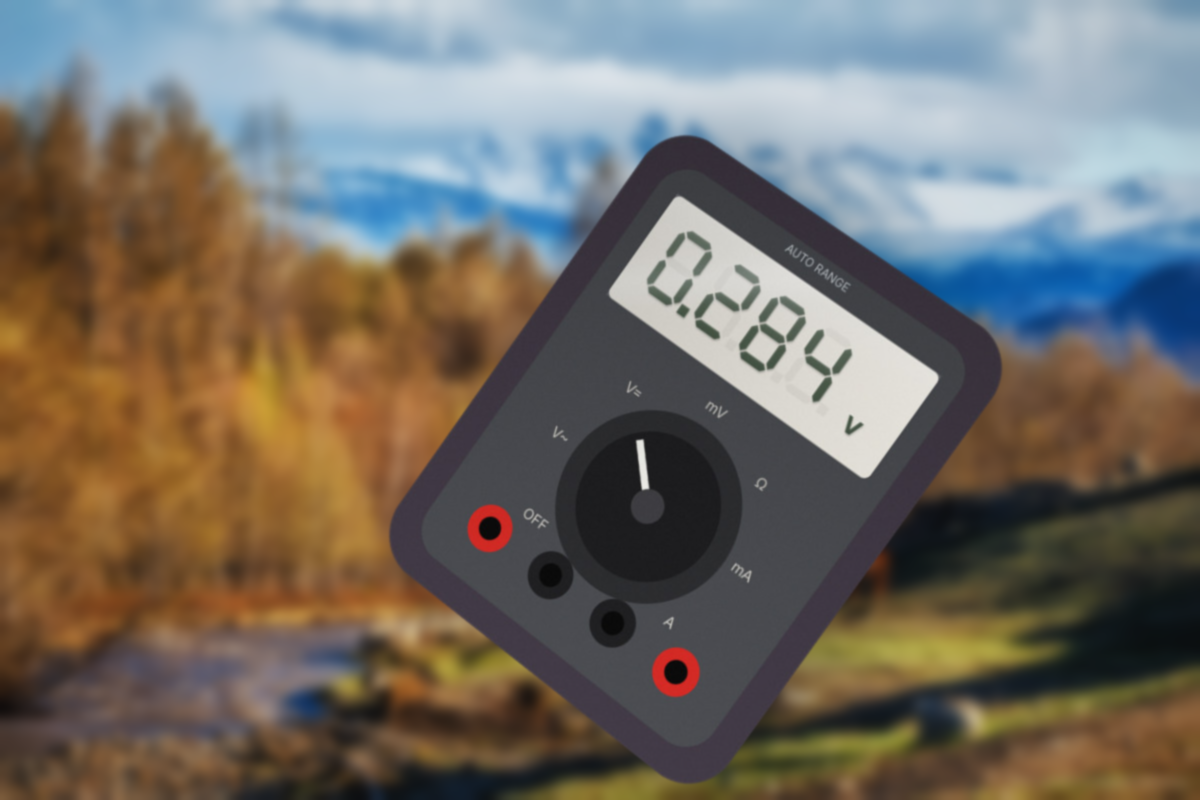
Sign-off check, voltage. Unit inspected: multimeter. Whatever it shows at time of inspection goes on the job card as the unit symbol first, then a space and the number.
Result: V 0.284
